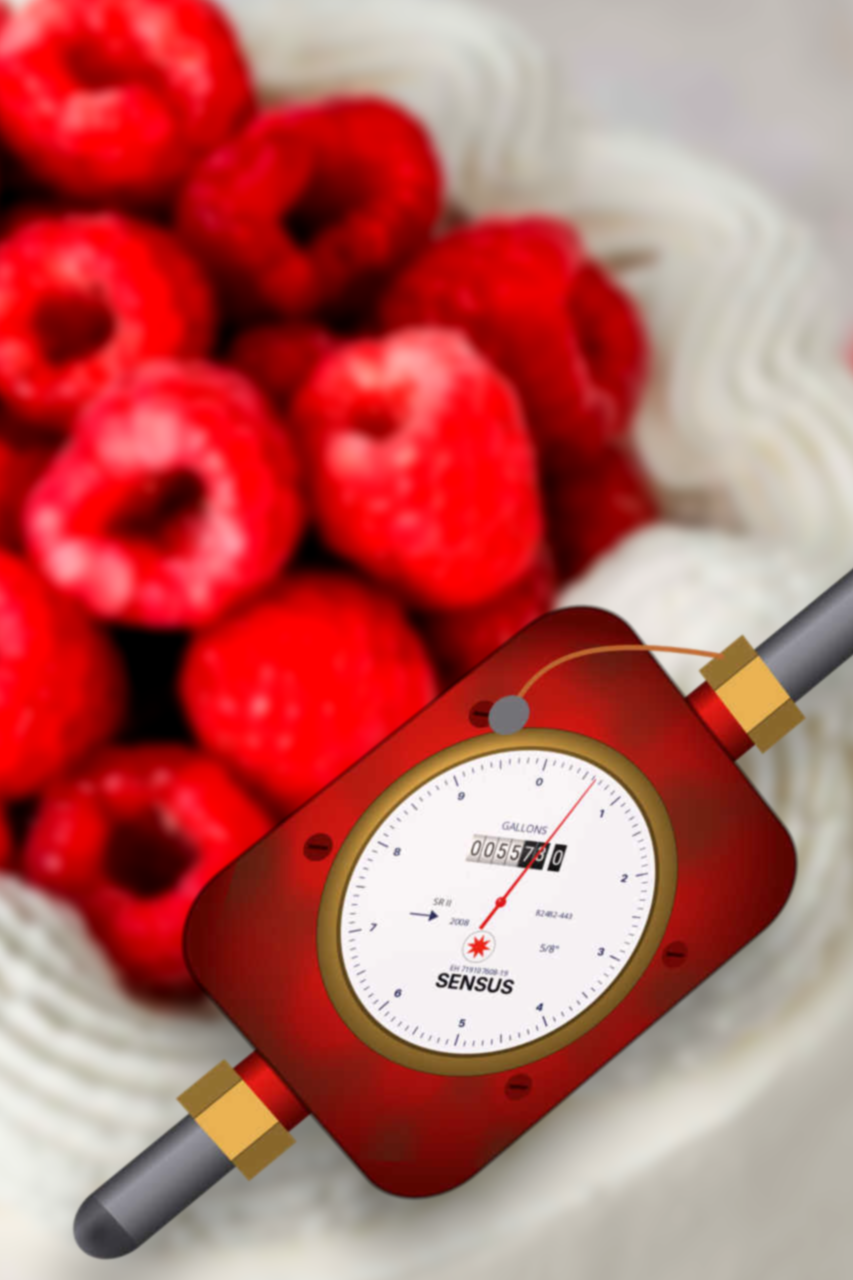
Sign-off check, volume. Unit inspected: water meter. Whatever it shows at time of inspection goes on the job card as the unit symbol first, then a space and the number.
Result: gal 55730.6
